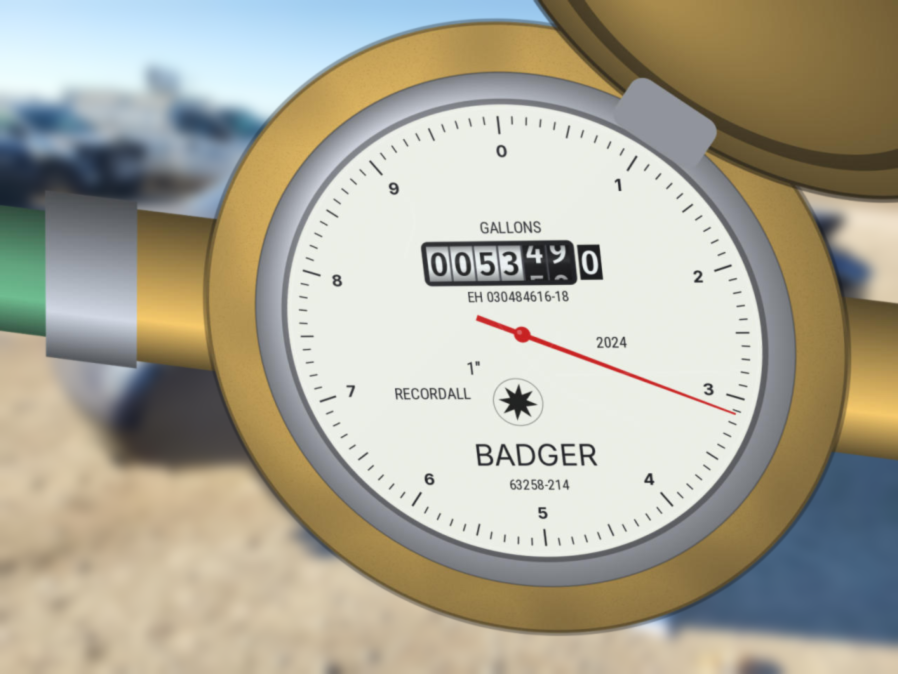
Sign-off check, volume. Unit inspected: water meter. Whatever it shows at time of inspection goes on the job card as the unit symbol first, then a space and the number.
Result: gal 53493.1
